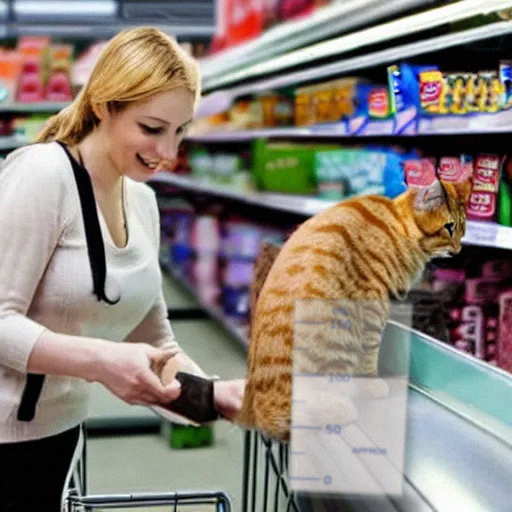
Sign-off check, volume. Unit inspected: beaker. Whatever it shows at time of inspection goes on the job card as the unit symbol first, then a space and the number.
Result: mL 100
